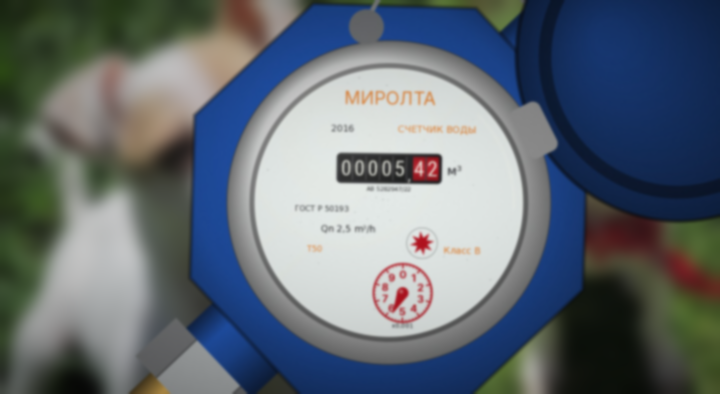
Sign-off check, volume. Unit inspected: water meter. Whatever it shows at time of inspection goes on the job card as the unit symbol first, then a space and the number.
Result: m³ 5.425
